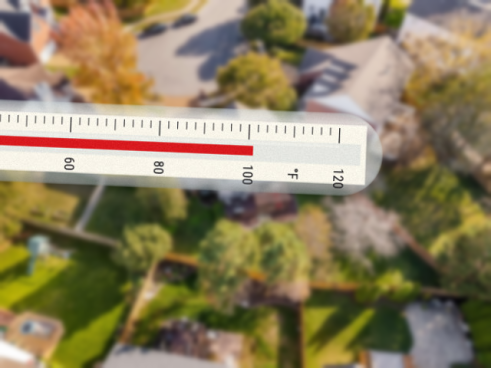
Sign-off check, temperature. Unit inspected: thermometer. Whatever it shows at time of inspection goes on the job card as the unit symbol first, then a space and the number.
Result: °F 101
